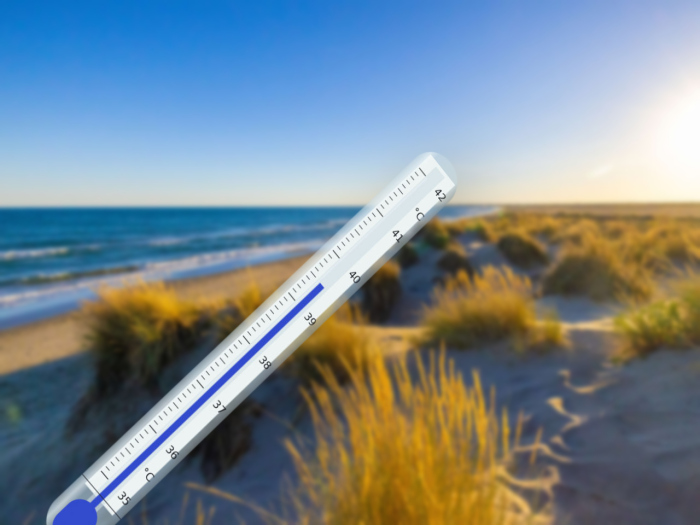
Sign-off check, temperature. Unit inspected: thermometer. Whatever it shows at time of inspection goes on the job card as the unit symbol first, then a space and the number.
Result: °C 39.5
